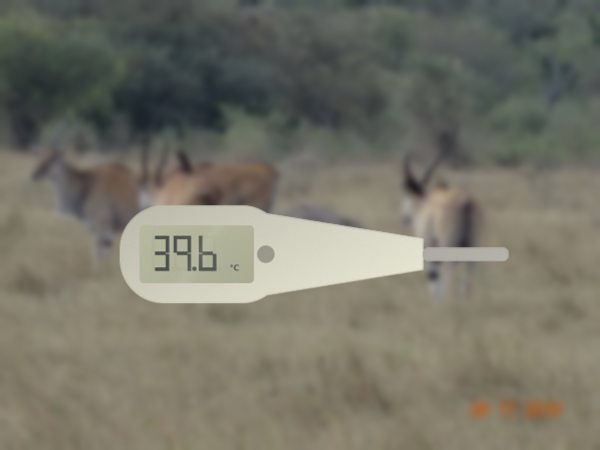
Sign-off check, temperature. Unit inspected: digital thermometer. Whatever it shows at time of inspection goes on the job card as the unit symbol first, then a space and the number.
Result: °C 39.6
